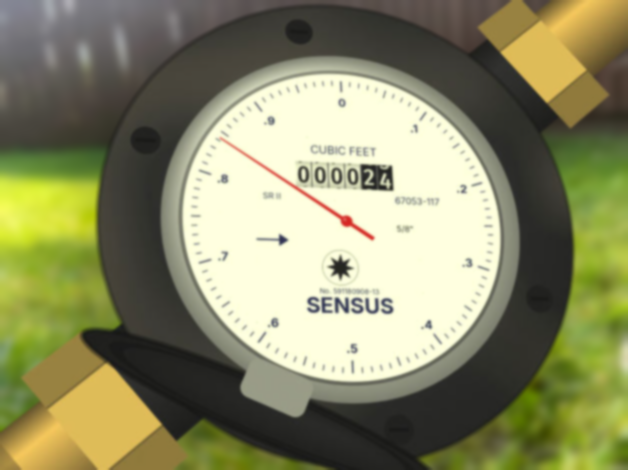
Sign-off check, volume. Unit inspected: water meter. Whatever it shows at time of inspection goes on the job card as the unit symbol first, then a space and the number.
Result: ft³ 23.84
